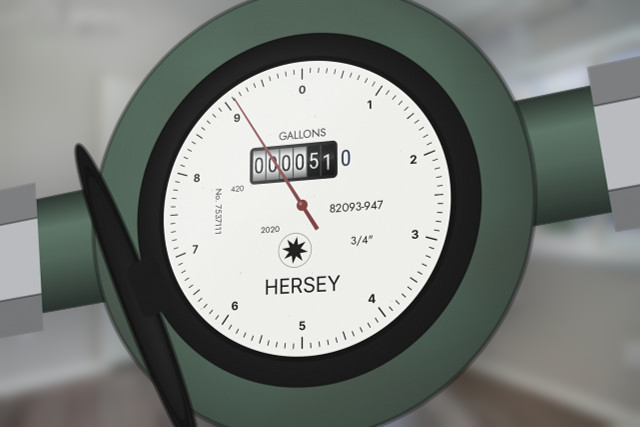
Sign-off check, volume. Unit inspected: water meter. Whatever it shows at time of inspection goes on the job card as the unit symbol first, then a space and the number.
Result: gal 509.1
